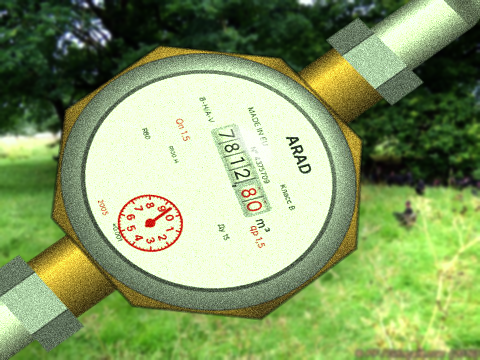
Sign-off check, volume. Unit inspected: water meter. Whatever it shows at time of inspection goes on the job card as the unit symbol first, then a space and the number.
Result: m³ 7812.799
